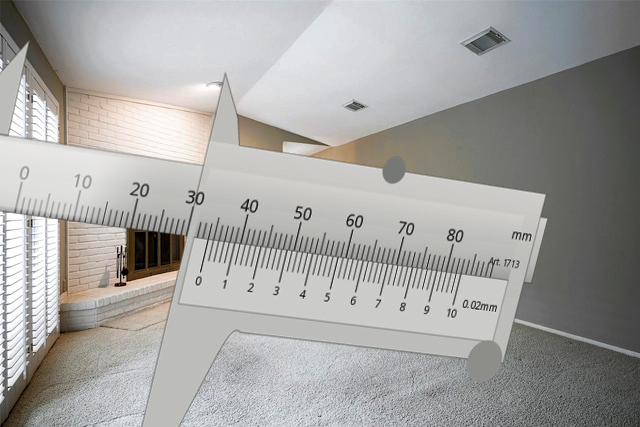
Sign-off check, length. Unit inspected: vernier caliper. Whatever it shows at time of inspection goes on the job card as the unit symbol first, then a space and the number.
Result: mm 34.0
